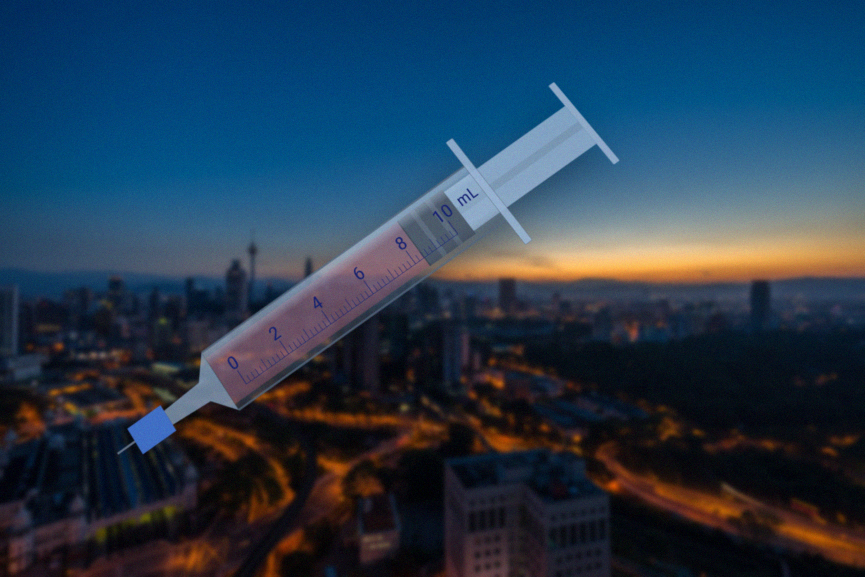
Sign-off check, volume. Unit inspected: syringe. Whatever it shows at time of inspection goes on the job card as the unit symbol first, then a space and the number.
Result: mL 8.4
